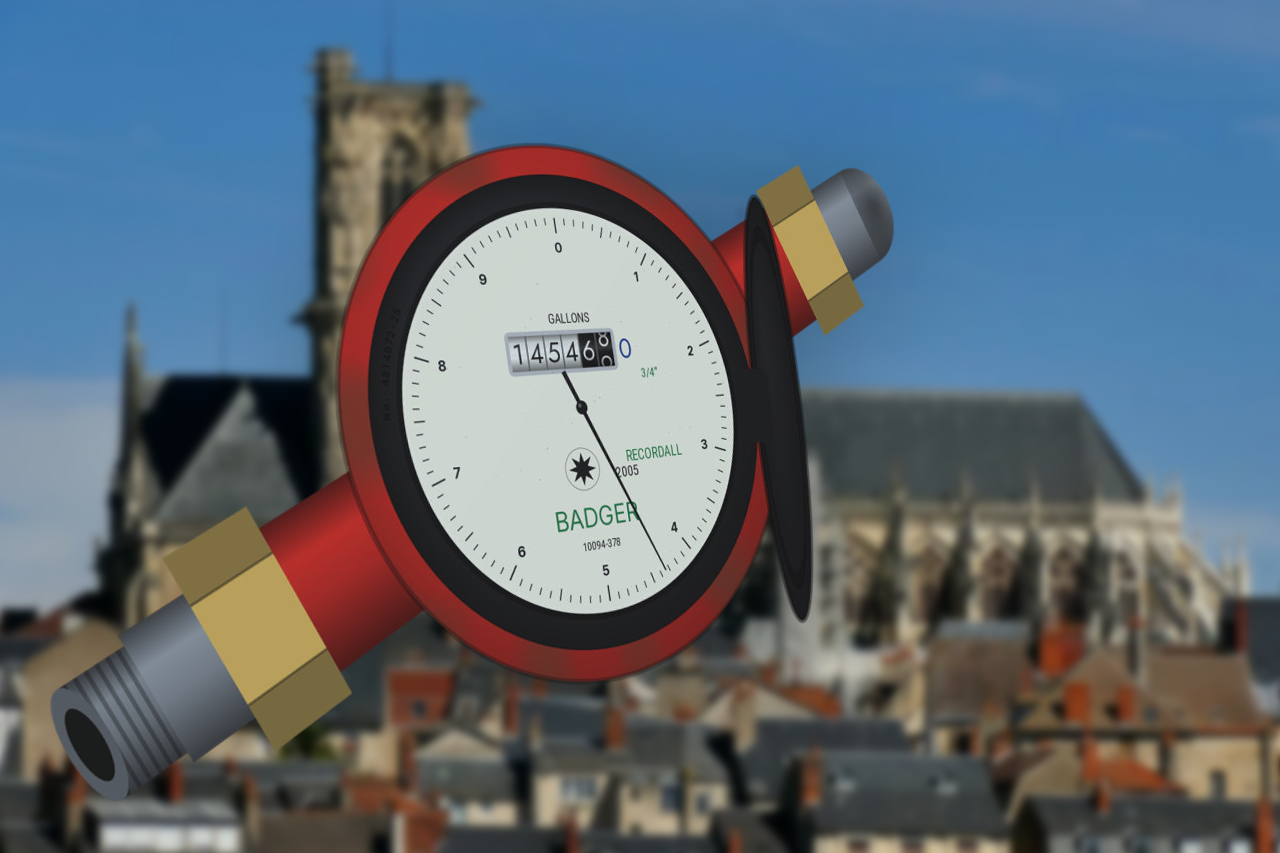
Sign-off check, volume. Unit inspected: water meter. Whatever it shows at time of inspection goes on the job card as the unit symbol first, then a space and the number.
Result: gal 1454684.3
